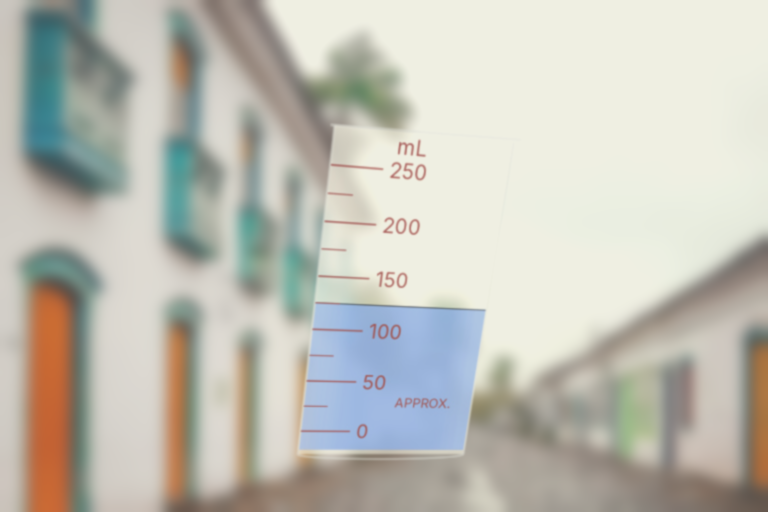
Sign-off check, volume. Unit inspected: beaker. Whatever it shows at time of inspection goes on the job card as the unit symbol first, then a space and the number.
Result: mL 125
